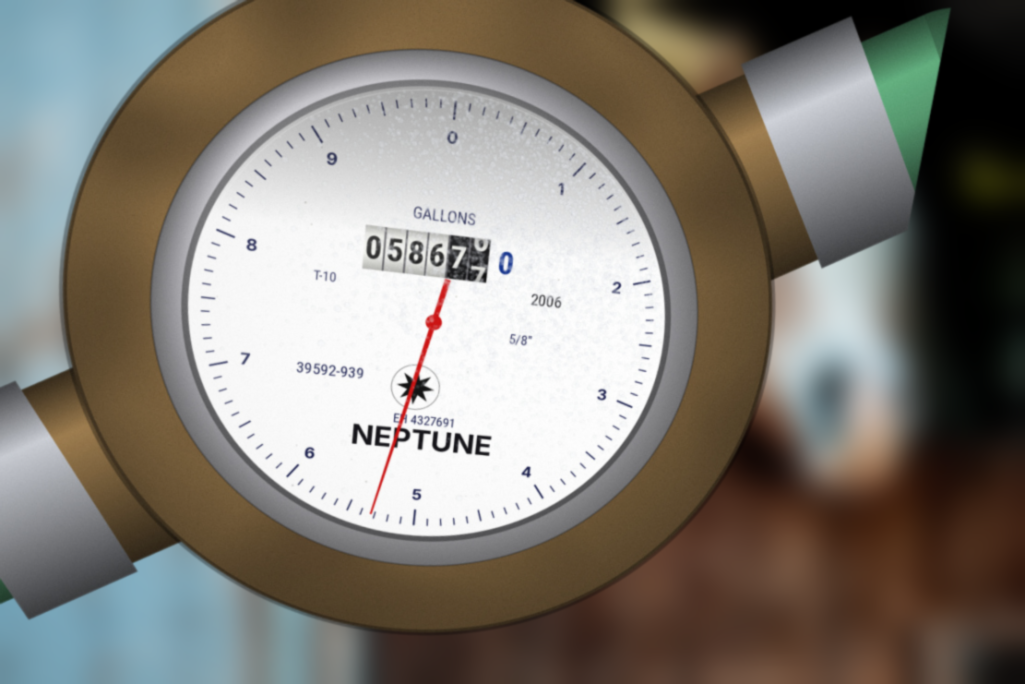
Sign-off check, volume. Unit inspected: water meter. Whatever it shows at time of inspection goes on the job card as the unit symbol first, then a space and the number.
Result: gal 586765.3
